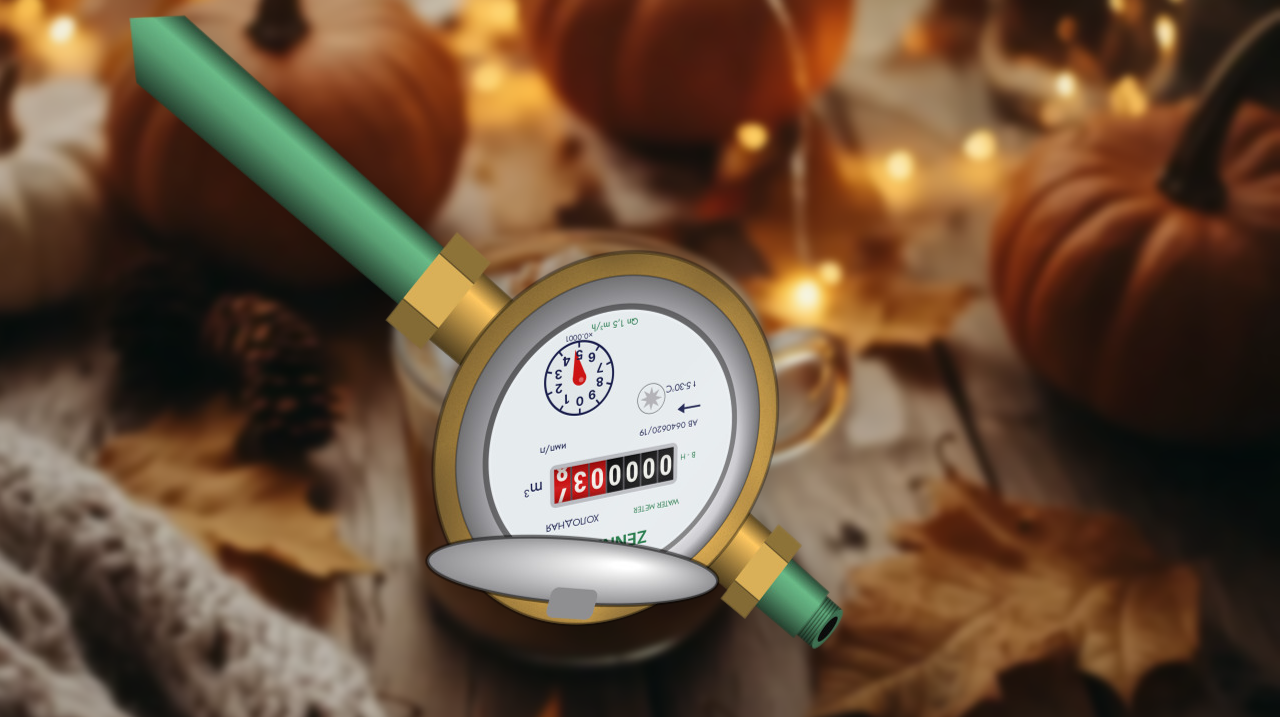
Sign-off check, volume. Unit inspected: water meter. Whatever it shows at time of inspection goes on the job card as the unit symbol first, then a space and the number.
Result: m³ 0.0374
